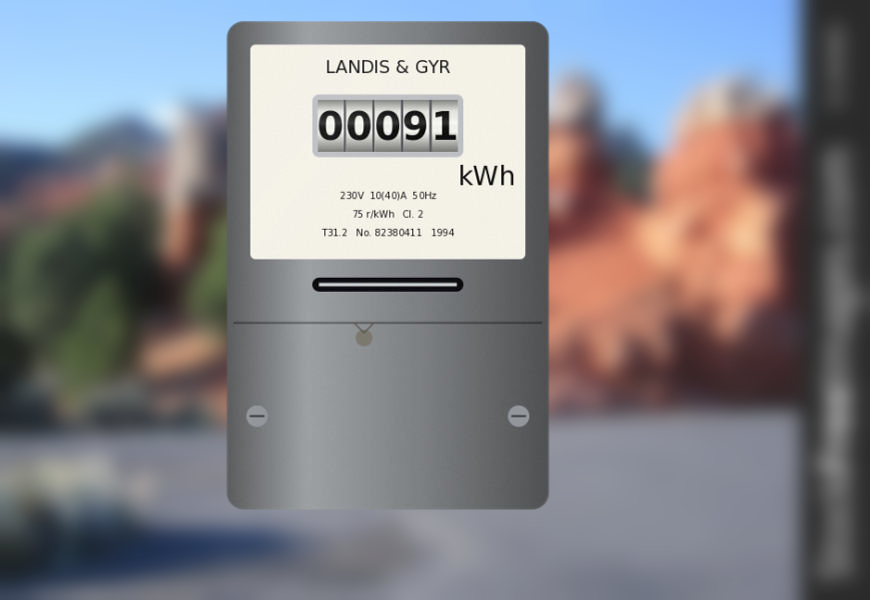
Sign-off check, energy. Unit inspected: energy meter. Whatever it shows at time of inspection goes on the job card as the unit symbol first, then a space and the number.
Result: kWh 91
